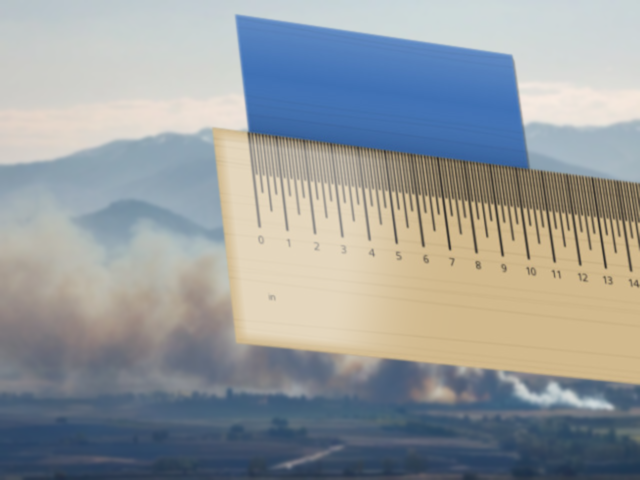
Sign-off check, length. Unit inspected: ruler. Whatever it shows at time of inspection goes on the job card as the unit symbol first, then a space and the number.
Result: in 10.5
